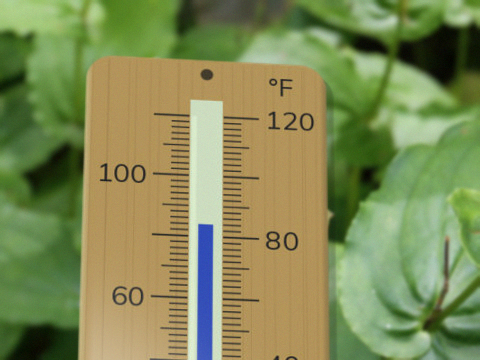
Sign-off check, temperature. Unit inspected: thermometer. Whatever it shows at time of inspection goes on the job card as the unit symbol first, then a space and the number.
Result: °F 84
